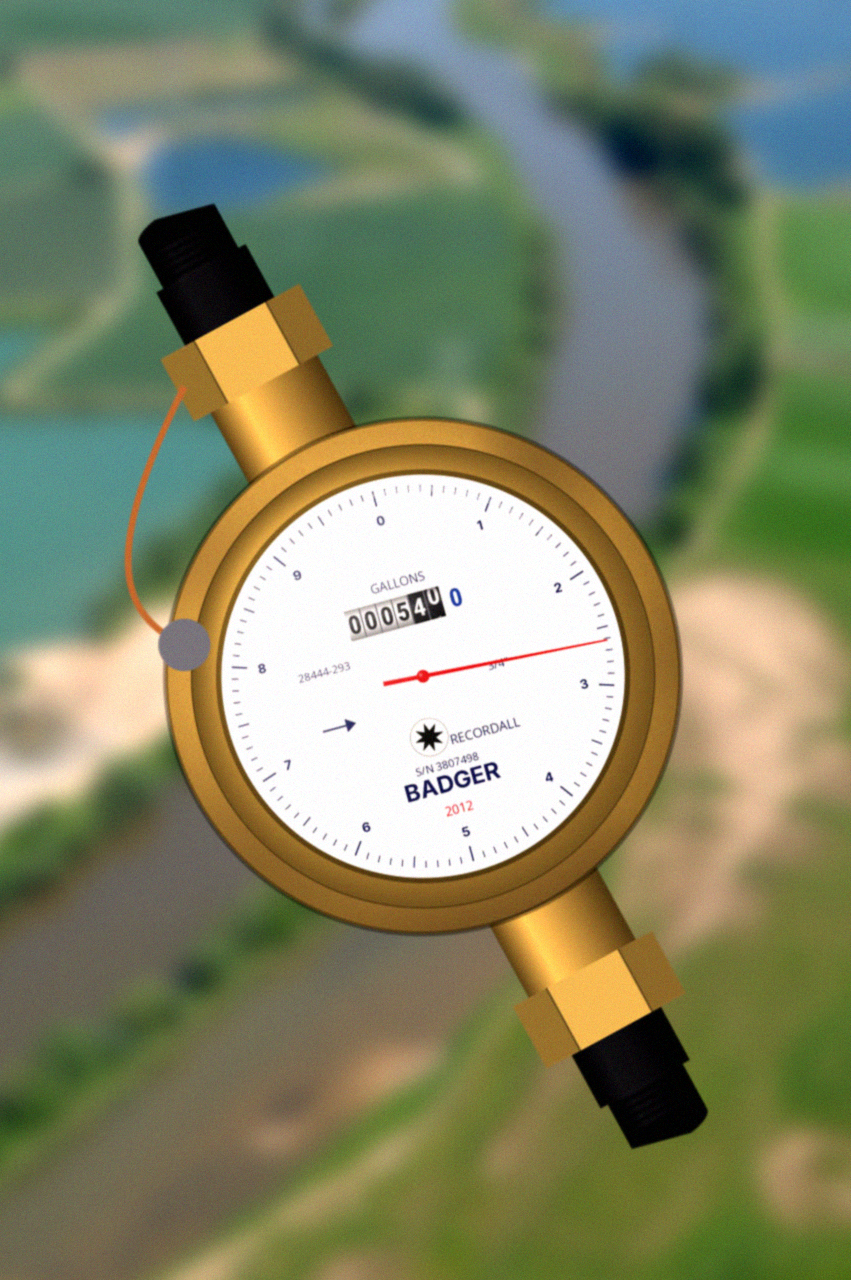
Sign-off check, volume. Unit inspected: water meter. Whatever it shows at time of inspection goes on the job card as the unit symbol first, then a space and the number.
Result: gal 5402.6
